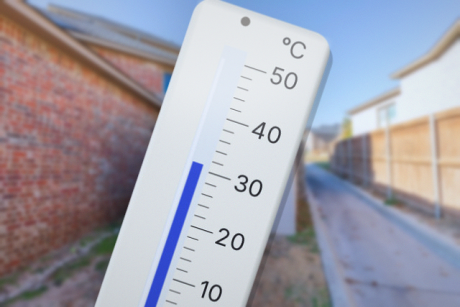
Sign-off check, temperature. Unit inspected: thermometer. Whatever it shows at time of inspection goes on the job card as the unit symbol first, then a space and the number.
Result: °C 31
